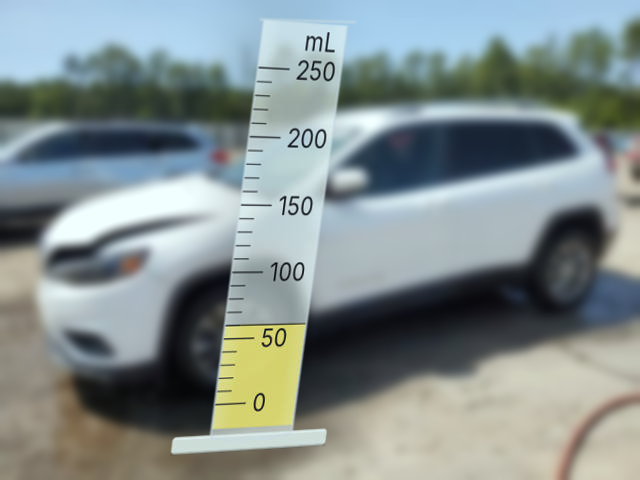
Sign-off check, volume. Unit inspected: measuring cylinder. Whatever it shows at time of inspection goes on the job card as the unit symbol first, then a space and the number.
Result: mL 60
